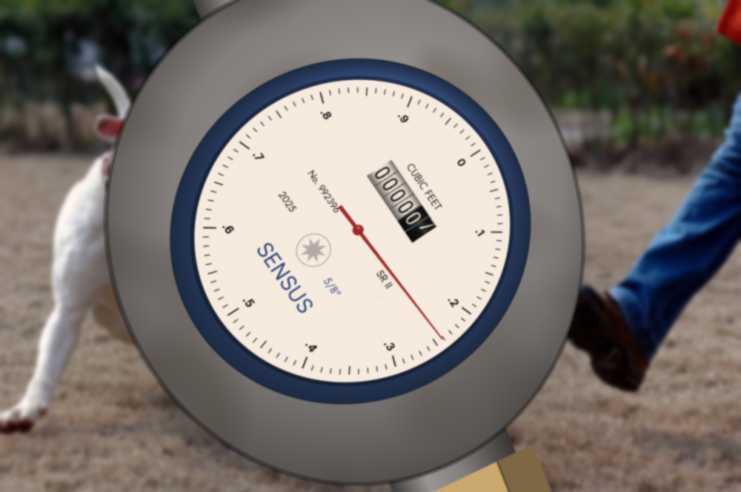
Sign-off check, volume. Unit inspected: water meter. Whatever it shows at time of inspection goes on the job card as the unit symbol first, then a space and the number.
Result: ft³ 7.24
